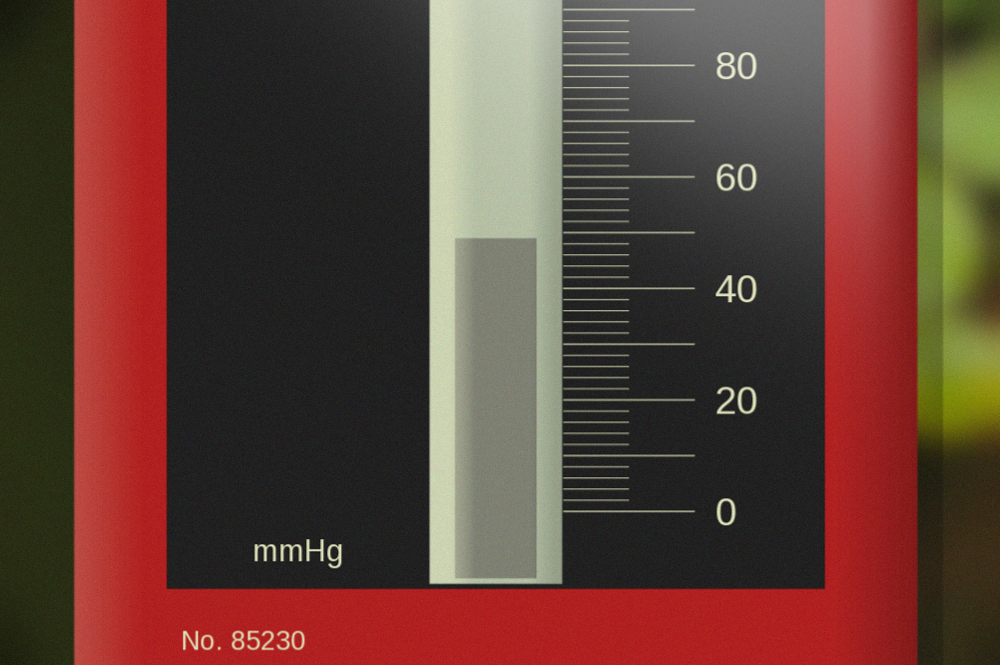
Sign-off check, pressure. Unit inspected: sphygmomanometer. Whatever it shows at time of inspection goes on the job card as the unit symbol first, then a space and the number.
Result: mmHg 49
